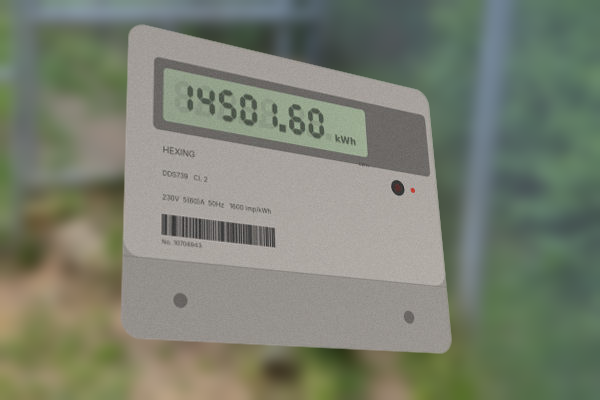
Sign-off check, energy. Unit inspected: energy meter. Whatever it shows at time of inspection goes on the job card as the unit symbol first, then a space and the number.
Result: kWh 14501.60
